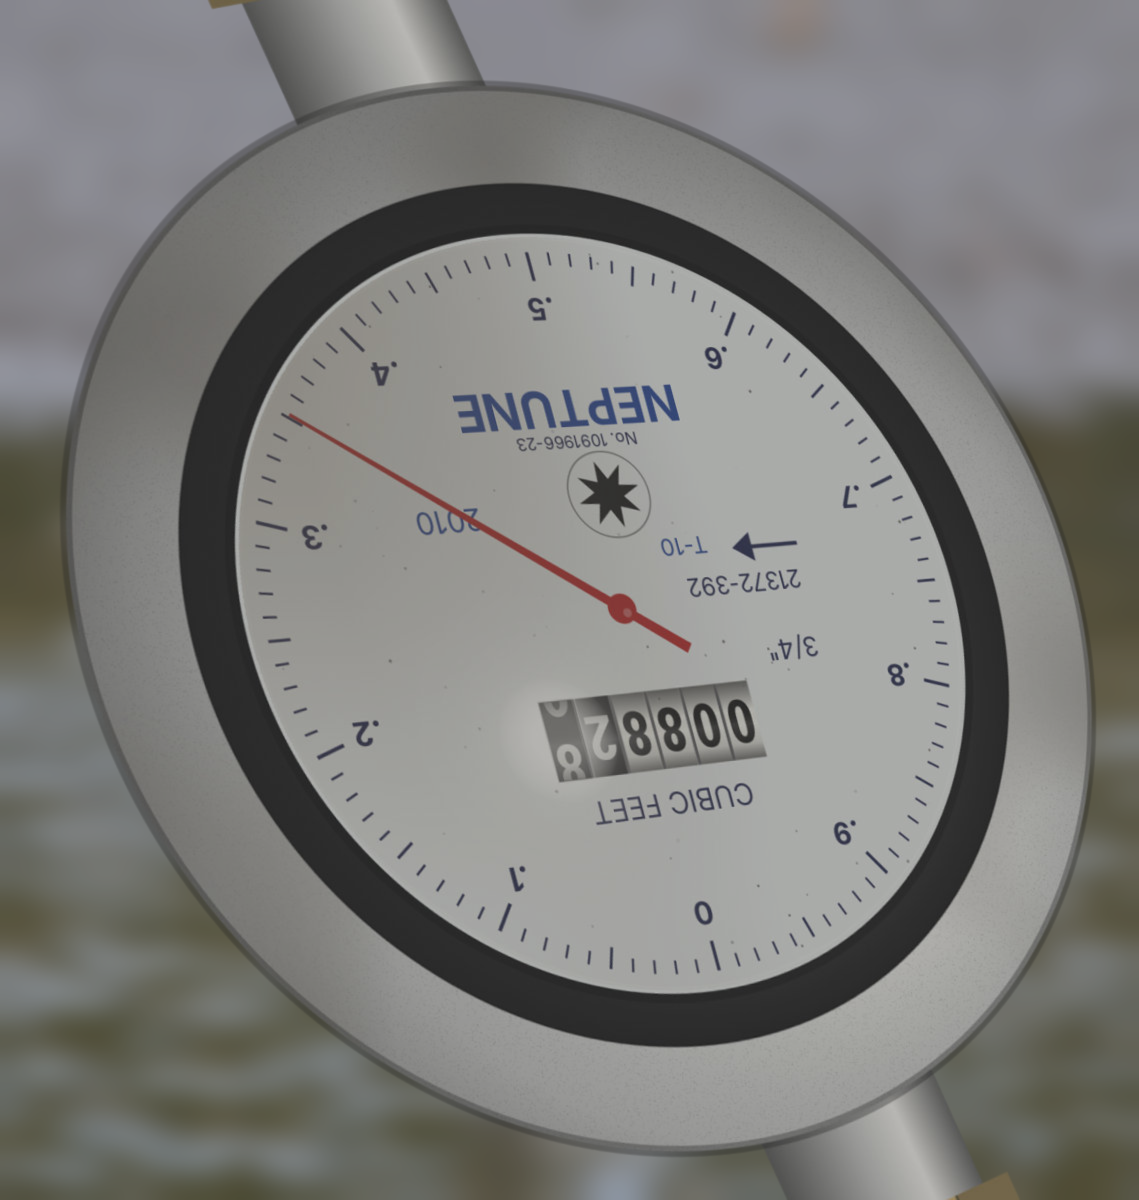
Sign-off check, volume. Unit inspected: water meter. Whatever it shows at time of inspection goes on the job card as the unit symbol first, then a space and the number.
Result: ft³ 8828.35
